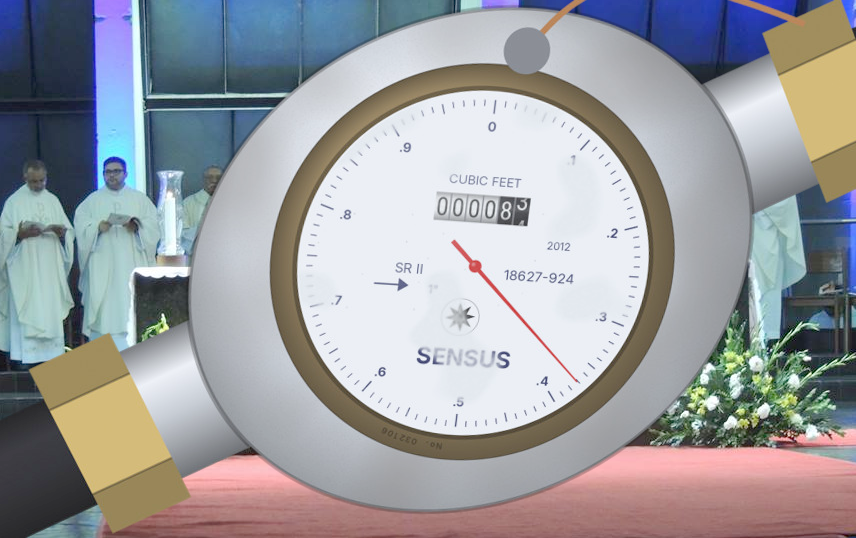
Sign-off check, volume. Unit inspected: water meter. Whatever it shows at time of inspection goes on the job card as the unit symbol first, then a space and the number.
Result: ft³ 83.37
